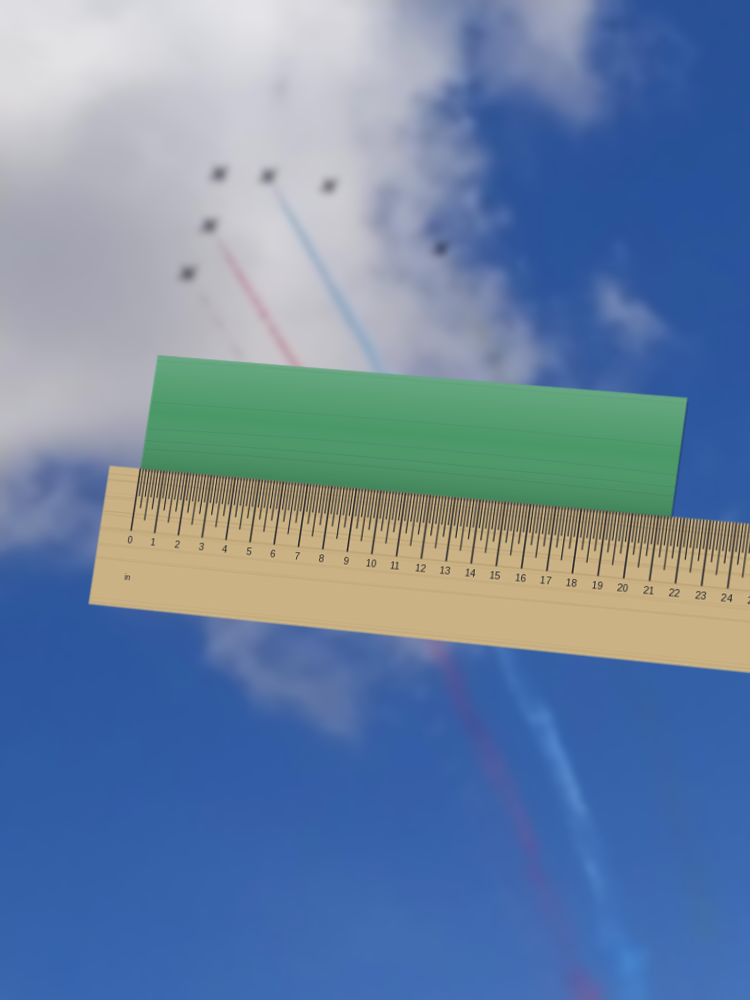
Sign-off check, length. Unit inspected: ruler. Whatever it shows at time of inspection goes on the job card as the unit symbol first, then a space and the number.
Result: in 21.5
